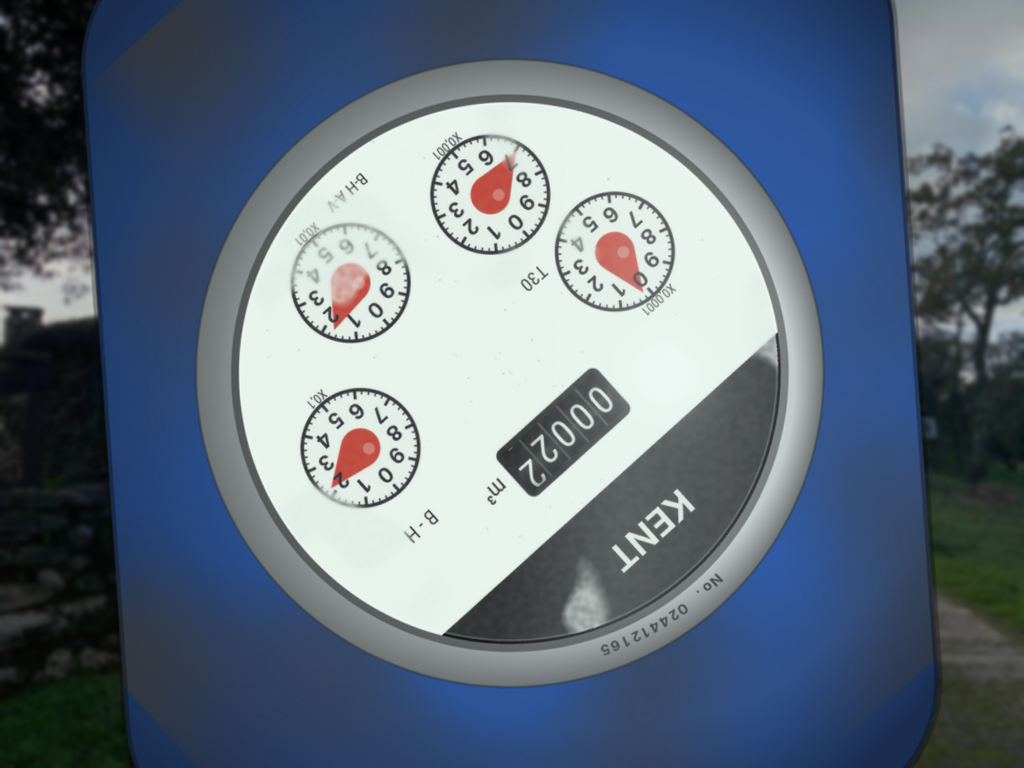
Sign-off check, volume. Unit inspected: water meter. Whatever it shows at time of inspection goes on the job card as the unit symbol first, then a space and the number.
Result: m³ 22.2170
